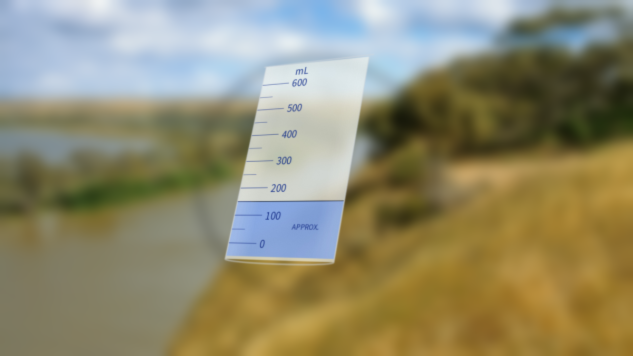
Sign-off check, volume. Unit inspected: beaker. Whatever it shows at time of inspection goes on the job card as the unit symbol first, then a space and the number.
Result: mL 150
